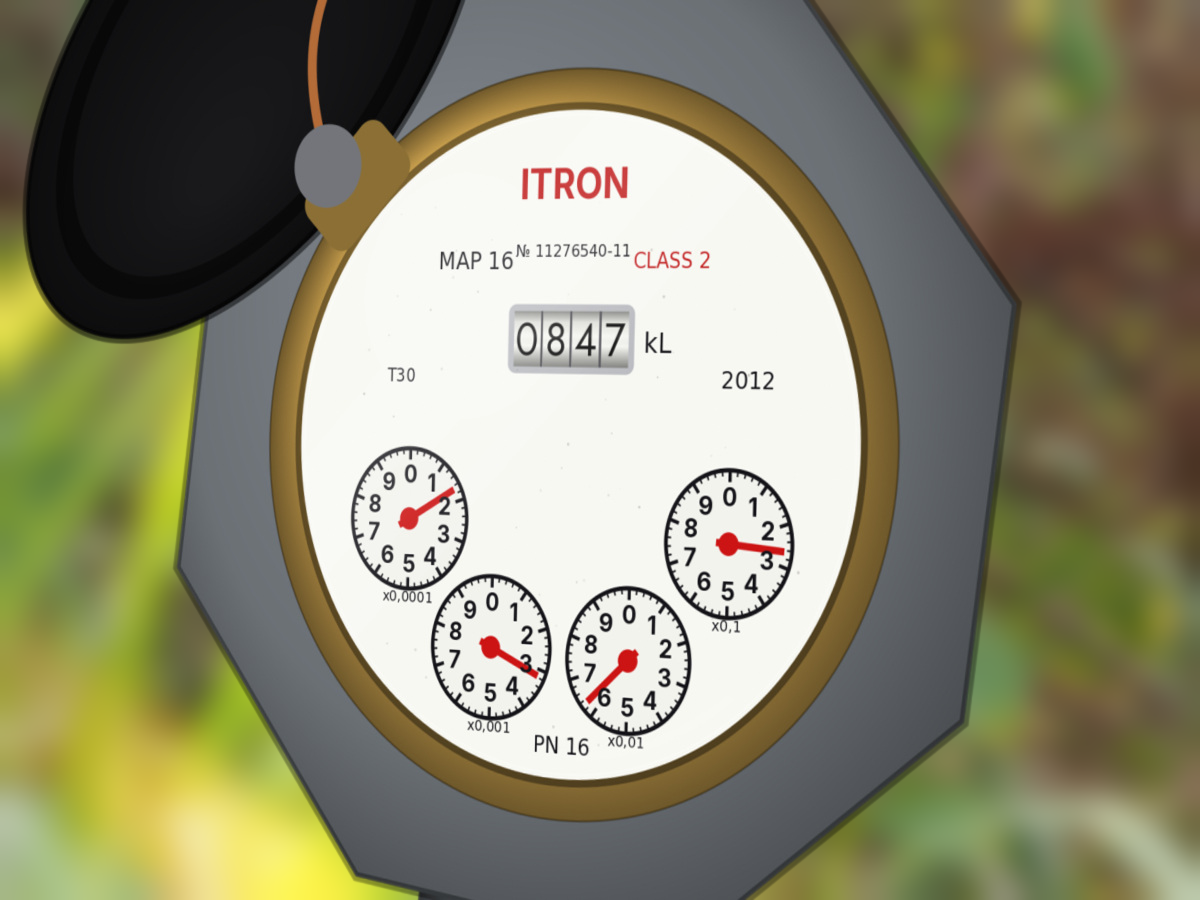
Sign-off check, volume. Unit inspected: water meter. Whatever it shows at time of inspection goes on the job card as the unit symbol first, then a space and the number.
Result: kL 847.2631
